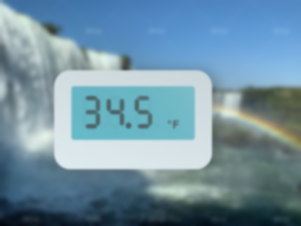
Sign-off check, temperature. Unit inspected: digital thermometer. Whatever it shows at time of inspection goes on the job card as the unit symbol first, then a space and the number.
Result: °F 34.5
